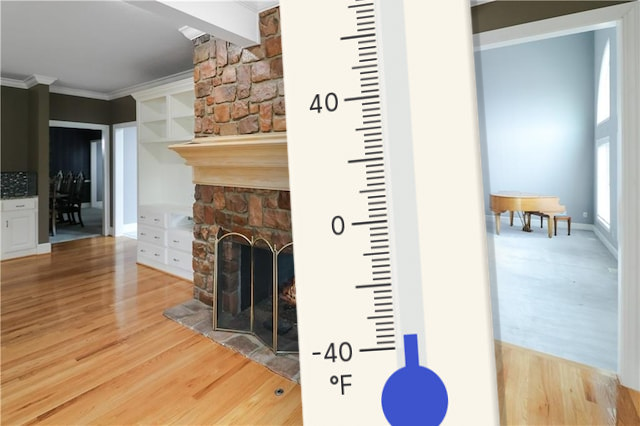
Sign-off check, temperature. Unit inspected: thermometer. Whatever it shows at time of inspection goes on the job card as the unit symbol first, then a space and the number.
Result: °F -36
